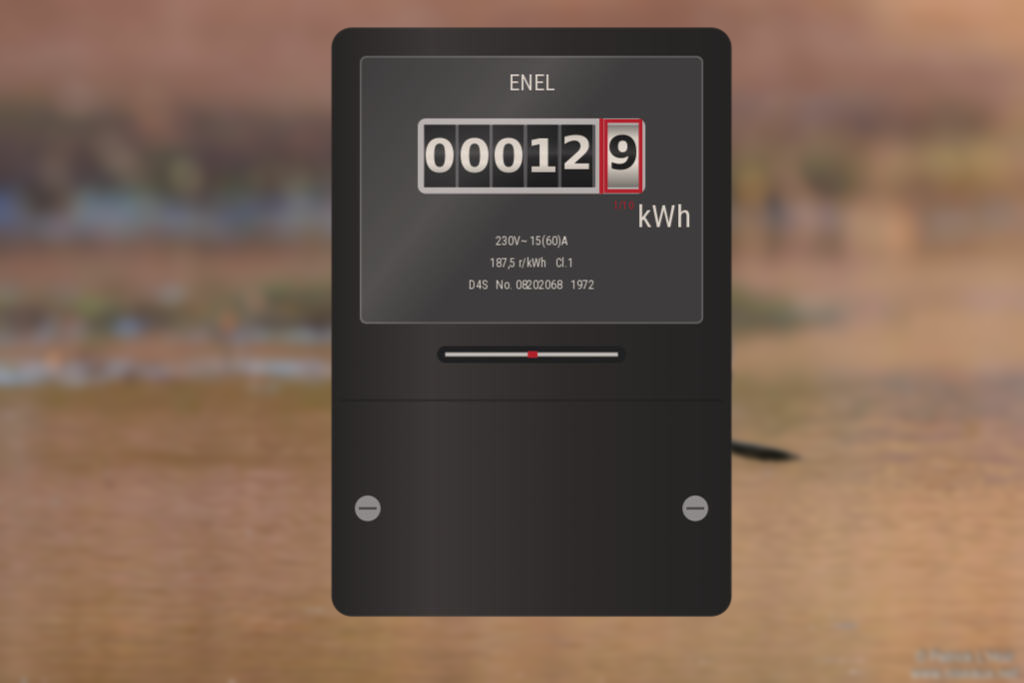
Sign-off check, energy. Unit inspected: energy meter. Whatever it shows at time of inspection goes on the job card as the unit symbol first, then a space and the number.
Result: kWh 12.9
